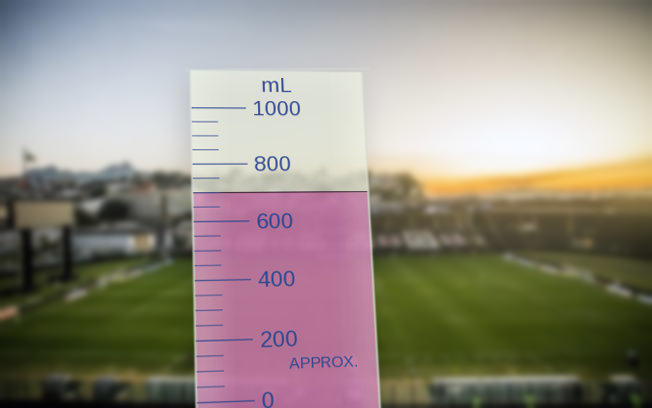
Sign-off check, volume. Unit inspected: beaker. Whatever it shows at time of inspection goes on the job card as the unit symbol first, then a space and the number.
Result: mL 700
